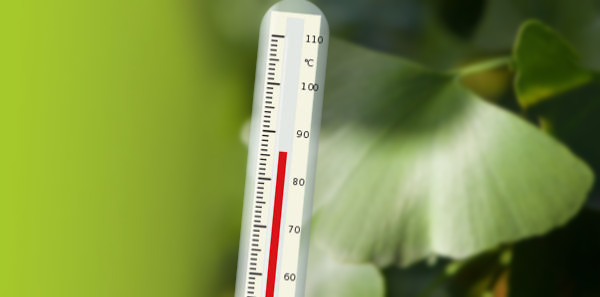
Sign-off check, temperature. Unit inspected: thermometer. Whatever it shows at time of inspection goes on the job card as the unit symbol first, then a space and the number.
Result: °C 86
